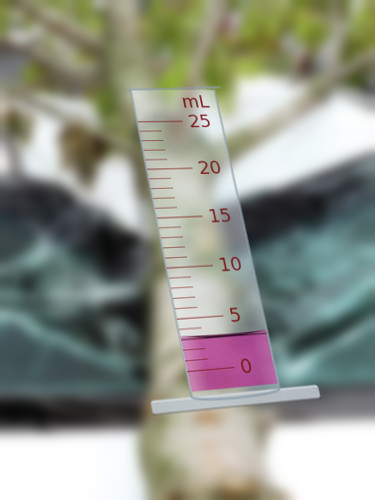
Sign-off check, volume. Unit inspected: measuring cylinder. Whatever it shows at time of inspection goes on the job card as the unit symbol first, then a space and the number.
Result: mL 3
